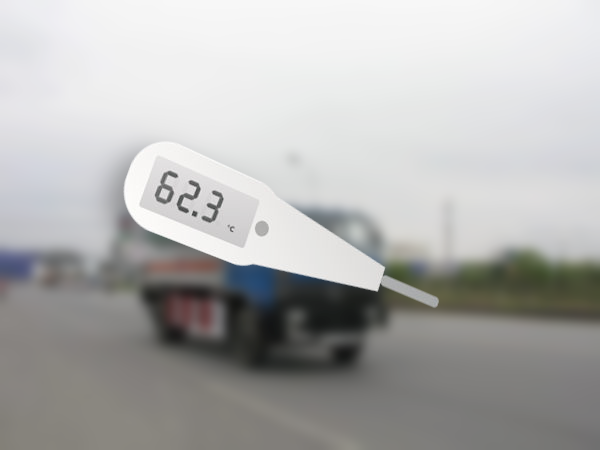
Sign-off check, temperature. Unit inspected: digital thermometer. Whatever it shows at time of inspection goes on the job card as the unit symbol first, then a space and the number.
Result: °C 62.3
